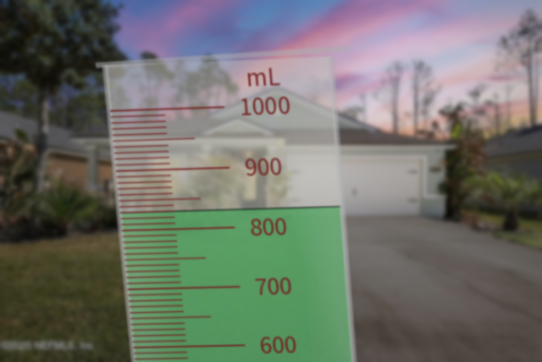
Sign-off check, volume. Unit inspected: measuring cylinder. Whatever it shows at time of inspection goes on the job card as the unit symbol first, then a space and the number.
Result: mL 830
